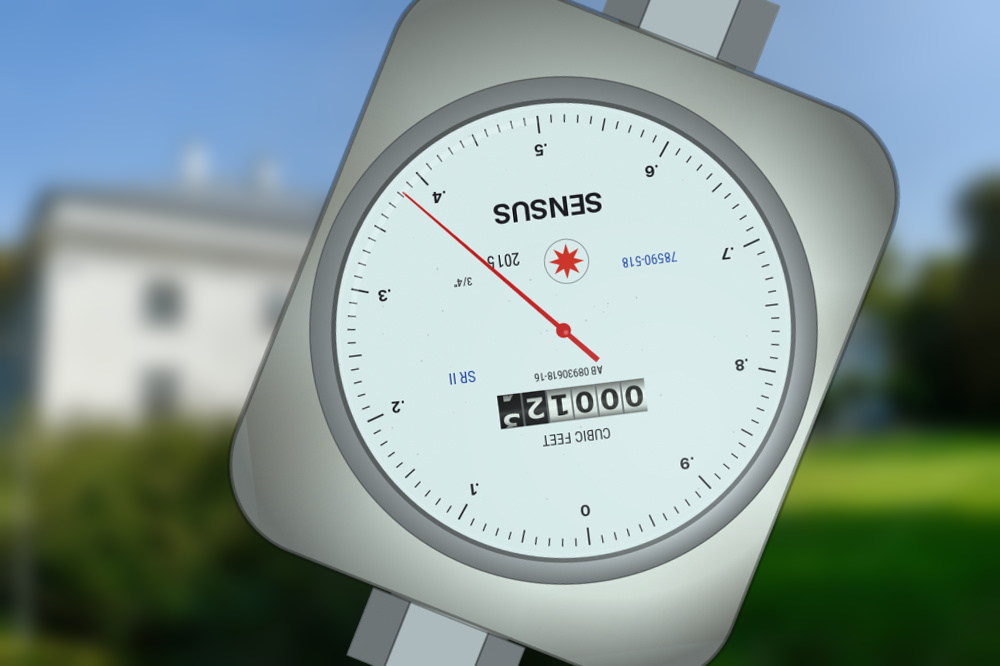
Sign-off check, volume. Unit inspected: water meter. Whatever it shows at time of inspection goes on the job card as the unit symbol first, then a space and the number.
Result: ft³ 123.38
